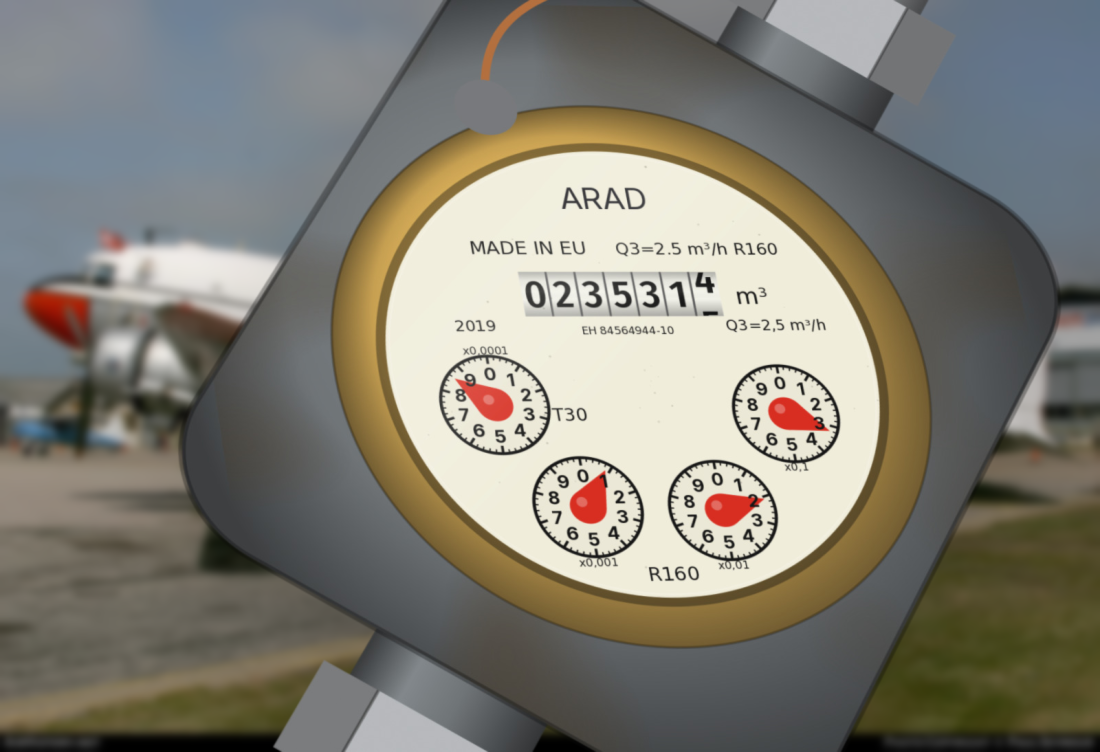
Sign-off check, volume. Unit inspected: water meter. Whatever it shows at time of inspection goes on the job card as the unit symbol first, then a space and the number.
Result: m³ 235314.3208
